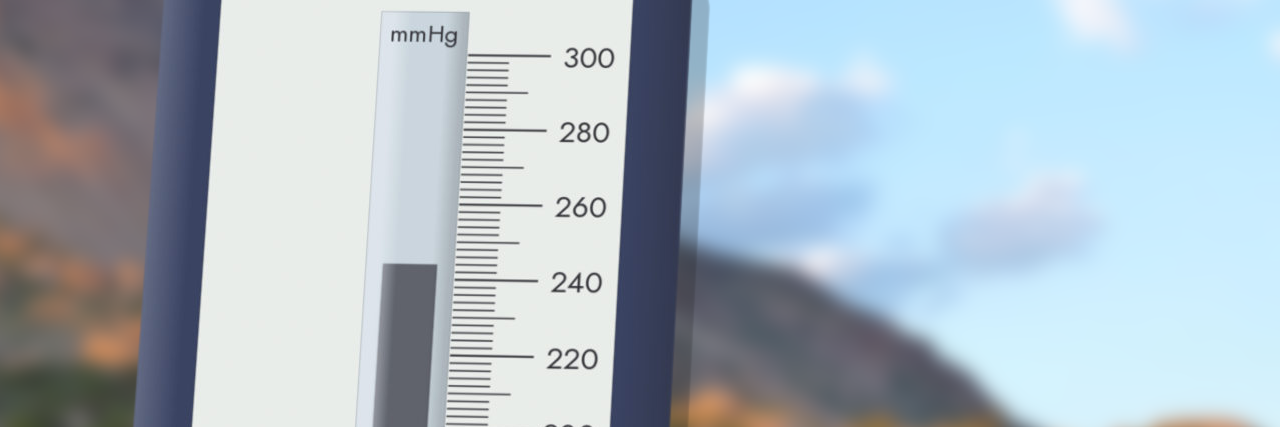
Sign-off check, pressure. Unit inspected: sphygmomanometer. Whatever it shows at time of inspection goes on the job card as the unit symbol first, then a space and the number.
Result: mmHg 244
